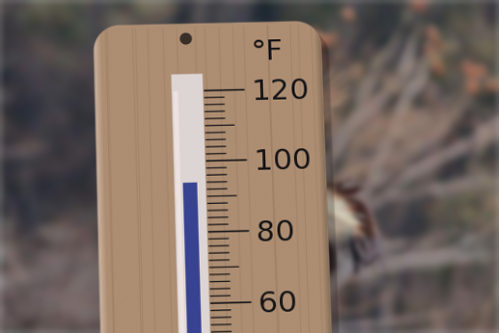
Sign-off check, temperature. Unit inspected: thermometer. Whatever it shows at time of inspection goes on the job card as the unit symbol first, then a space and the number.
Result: °F 94
